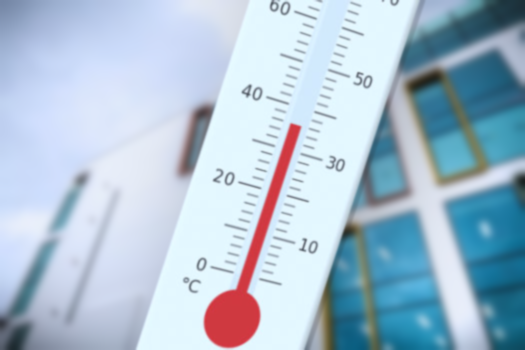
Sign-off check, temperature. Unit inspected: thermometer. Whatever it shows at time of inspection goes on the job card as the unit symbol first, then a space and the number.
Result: °C 36
